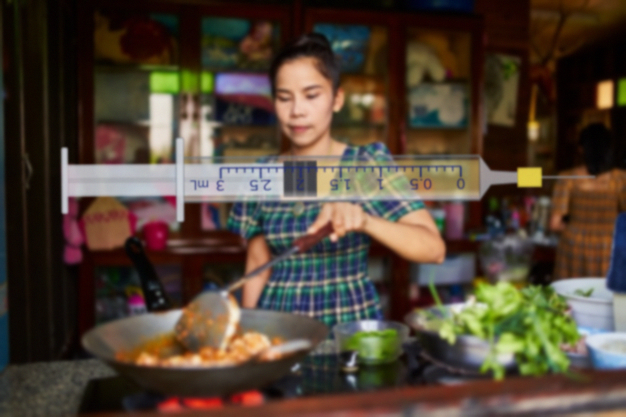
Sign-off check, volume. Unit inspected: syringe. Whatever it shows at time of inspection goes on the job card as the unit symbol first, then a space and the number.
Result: mL 1.8
